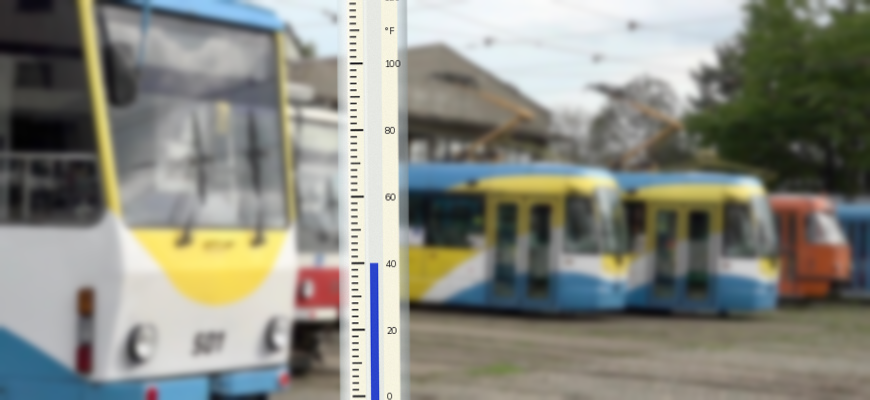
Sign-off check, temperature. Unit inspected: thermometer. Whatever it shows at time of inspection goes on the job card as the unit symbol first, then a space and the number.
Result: °F 40
